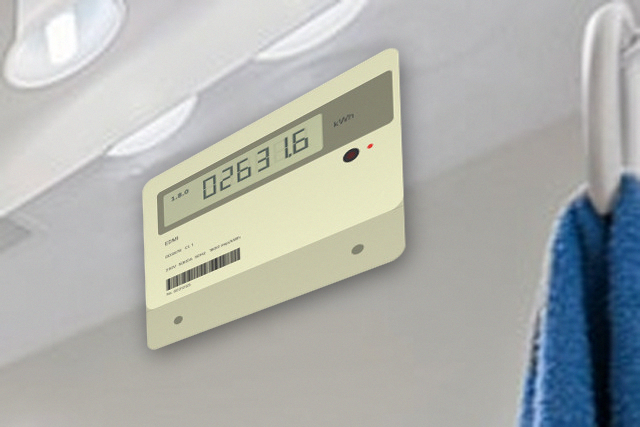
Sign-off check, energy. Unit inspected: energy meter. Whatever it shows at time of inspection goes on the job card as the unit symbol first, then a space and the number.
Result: kWh 2631.6
